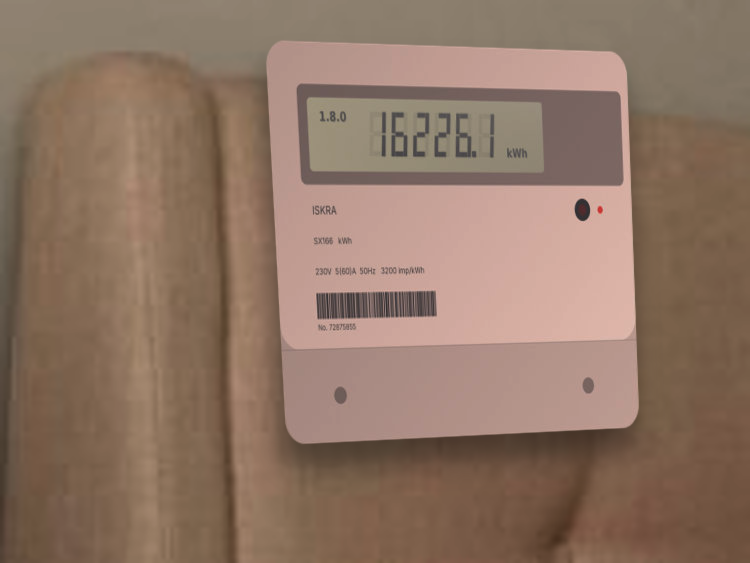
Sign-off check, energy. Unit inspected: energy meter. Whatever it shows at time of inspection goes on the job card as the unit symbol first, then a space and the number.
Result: kWh 16226.1
